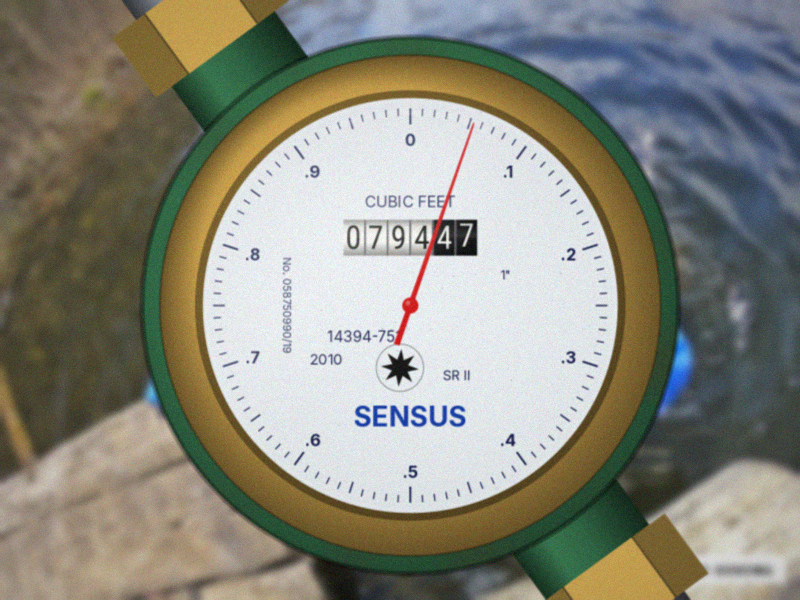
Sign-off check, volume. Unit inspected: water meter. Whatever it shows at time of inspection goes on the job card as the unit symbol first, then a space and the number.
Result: ft³ 79447.05
